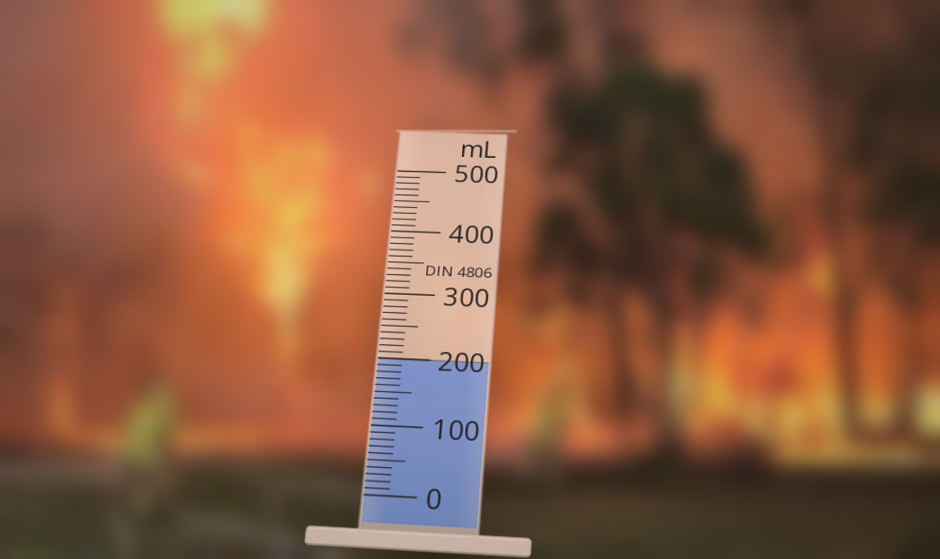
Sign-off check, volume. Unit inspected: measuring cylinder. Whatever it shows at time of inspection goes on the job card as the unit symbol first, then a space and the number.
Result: mL 200
